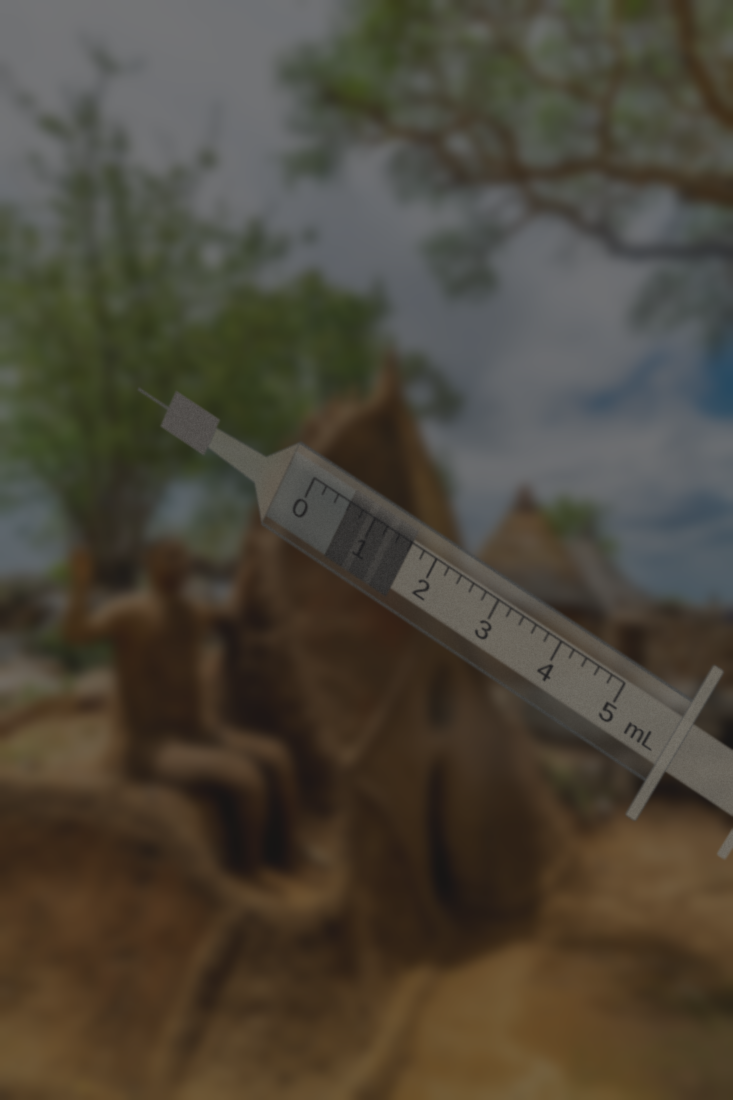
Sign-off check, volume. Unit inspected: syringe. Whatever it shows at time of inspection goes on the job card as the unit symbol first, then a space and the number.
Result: mL 0.6
